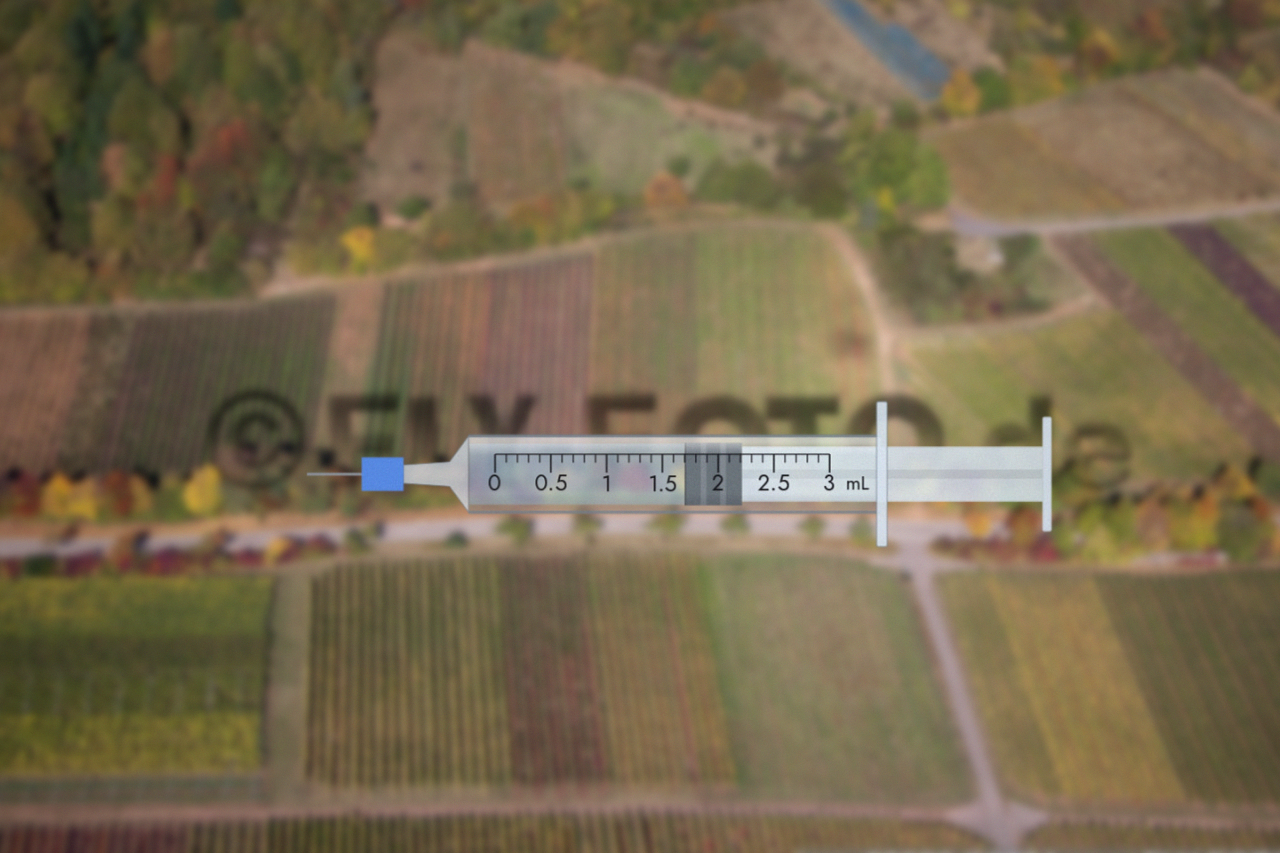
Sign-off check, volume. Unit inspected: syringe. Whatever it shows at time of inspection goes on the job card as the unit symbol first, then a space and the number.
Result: mL 1.7
